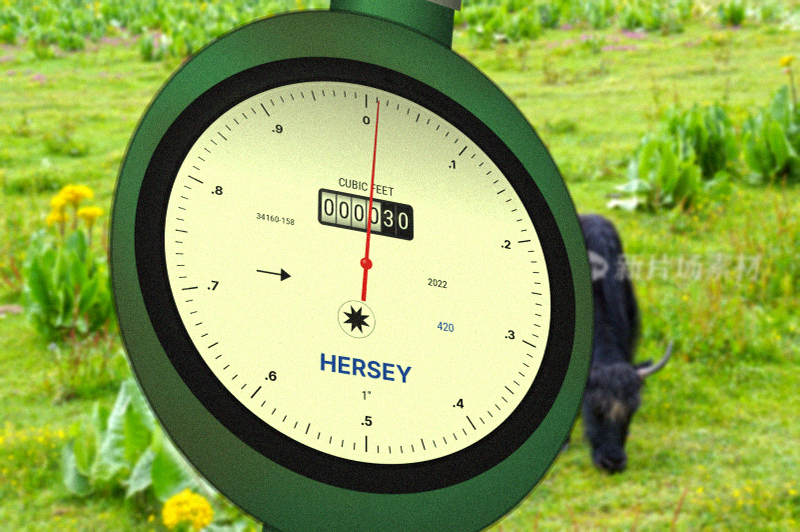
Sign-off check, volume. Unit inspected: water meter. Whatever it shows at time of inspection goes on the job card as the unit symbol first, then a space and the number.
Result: ft³ 30.01
